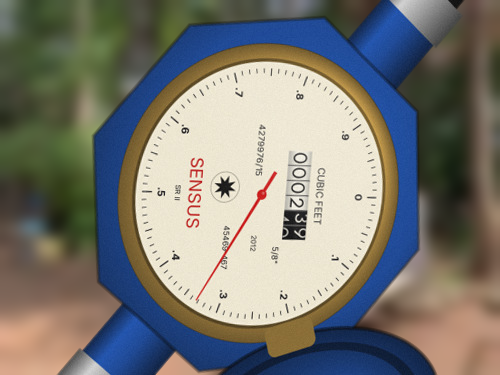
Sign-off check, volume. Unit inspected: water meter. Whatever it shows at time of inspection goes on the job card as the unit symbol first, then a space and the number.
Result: ft³ 239.33
